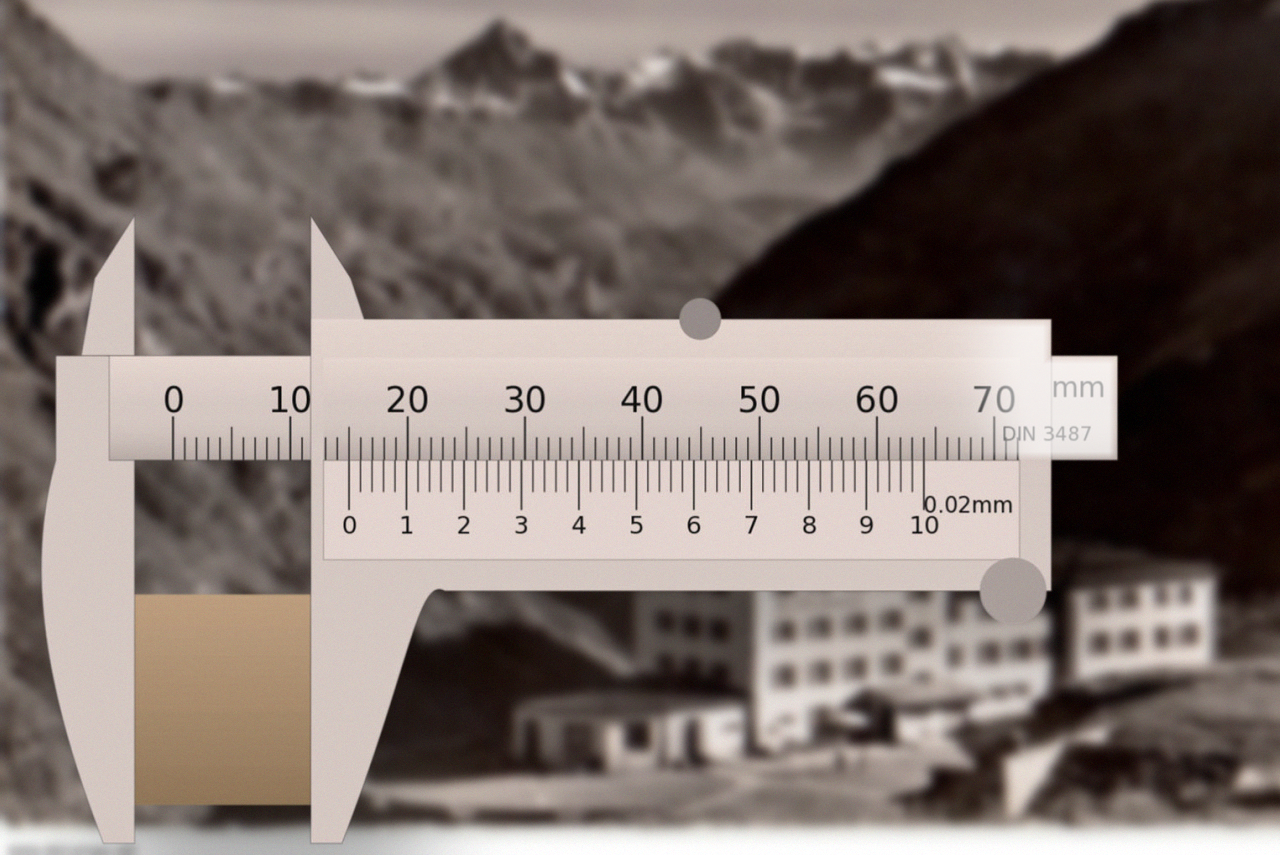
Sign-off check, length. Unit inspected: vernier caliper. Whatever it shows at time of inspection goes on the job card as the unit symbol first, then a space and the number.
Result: mm 15.0
